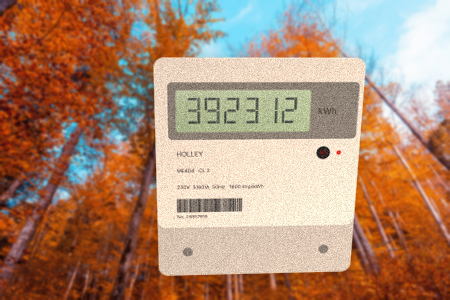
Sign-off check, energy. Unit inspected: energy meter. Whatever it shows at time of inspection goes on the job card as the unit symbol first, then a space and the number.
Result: kWh 392312
